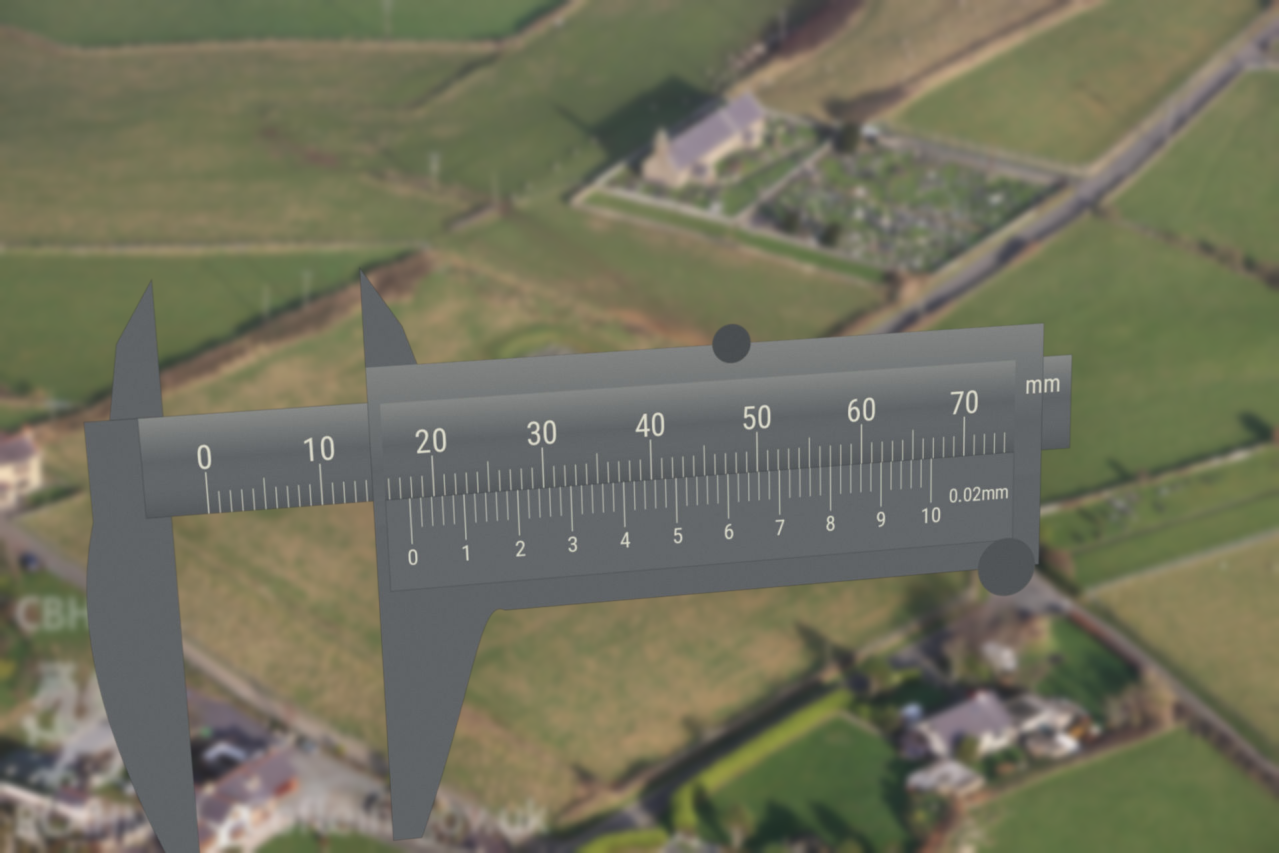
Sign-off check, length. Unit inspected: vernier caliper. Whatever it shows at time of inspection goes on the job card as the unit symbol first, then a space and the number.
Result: mm 17.8
